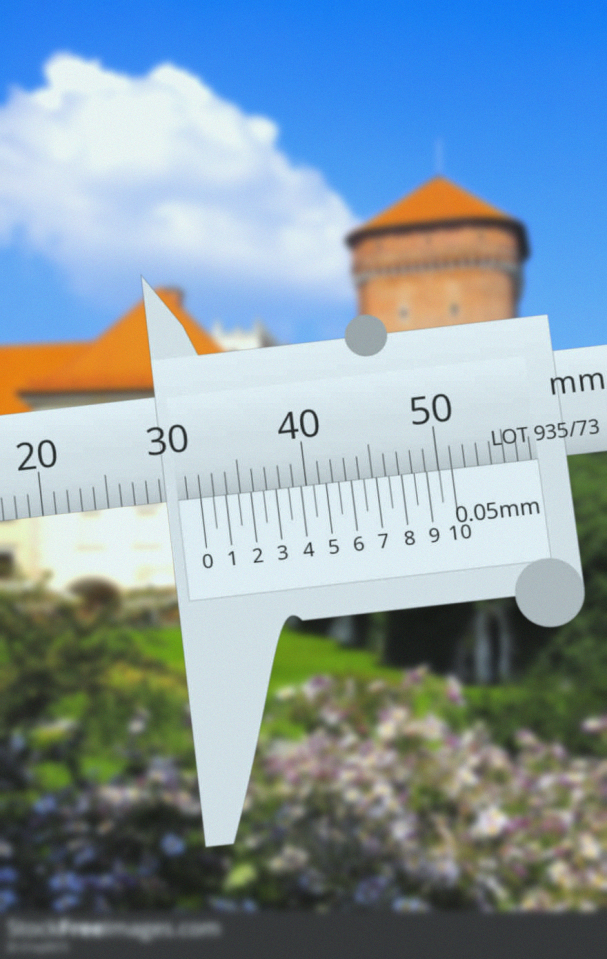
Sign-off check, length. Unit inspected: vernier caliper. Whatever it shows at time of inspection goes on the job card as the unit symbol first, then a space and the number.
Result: mm 32.0
